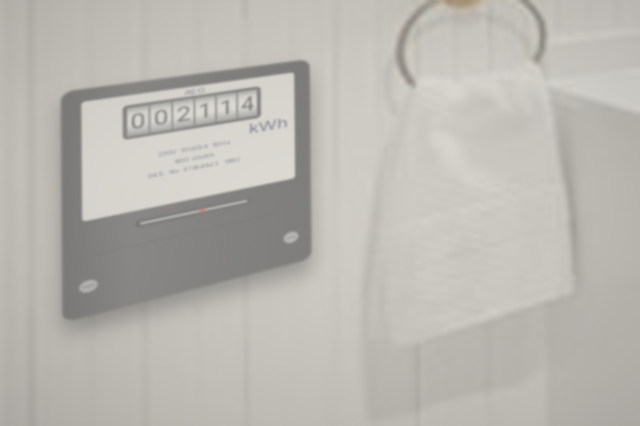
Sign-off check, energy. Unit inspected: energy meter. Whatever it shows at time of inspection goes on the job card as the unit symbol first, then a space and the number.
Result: kWh 2114
